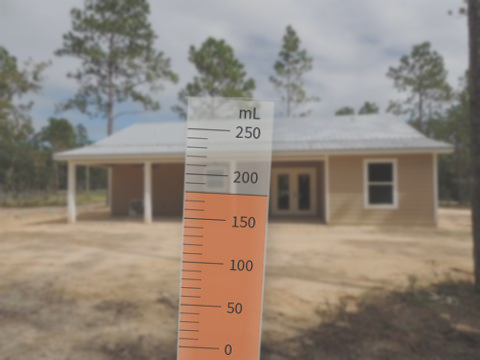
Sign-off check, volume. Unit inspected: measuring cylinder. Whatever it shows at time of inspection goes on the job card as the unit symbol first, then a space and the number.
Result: mL 180
